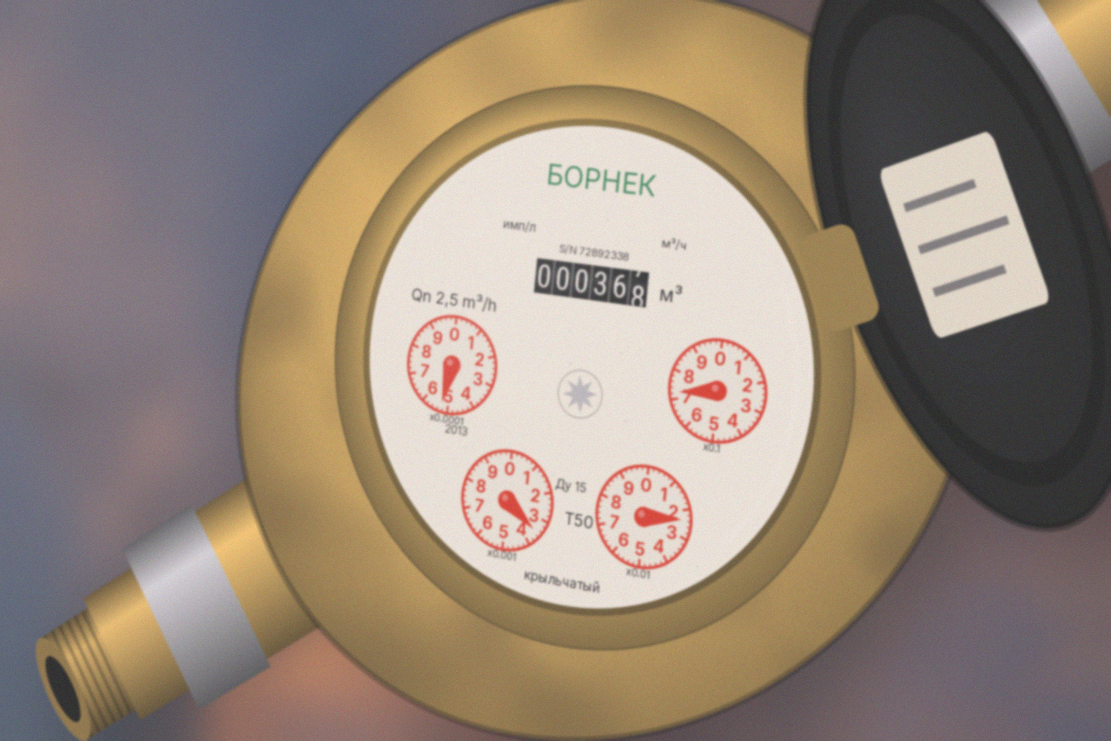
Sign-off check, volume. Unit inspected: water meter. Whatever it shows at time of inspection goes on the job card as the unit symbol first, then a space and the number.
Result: m³ 367.7235
